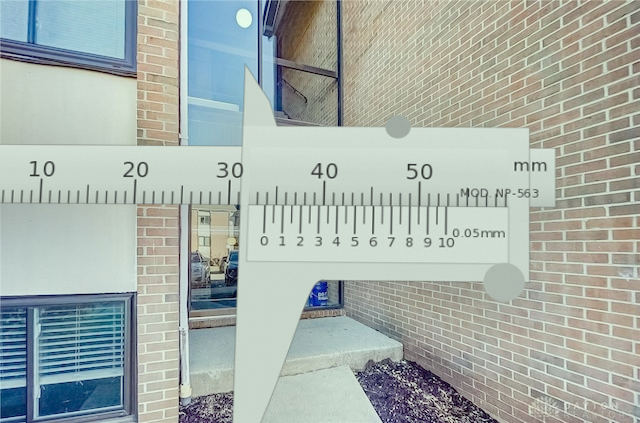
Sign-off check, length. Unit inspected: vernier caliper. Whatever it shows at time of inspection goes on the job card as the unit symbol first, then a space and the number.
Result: mm 33.8
